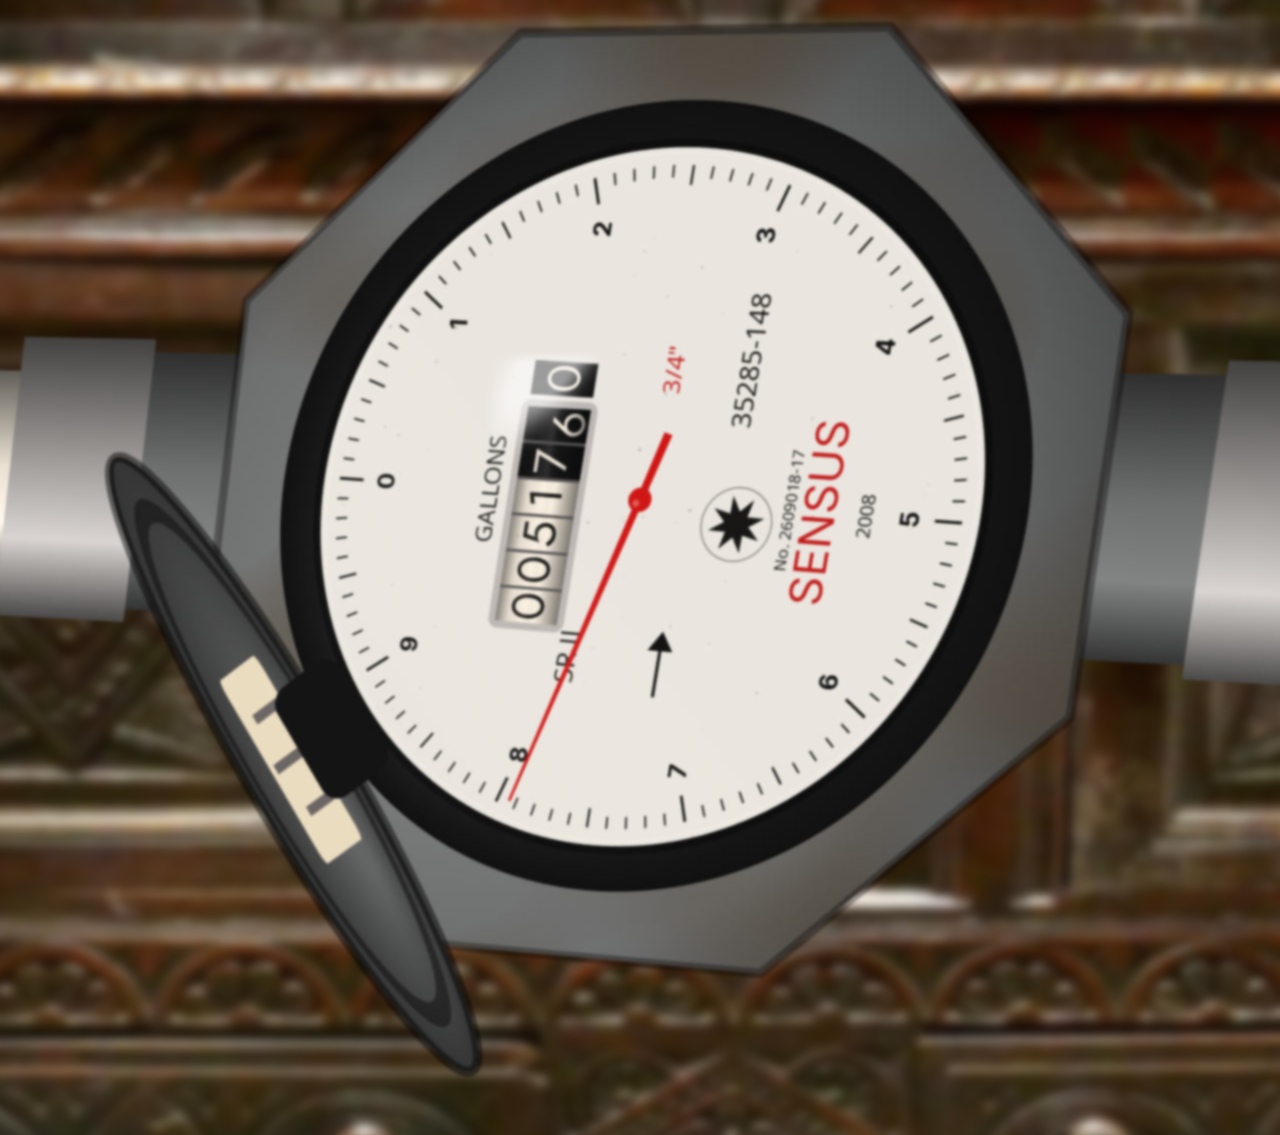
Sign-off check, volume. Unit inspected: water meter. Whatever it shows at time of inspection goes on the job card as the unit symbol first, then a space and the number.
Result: gal 51757.9
